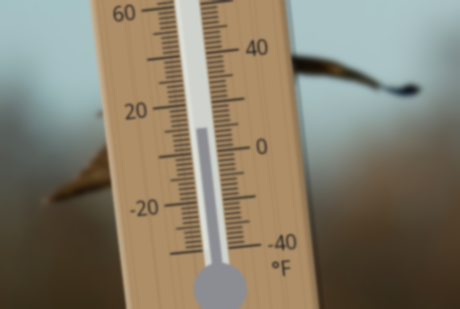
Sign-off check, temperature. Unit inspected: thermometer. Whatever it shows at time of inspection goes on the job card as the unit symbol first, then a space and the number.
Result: °F 10
